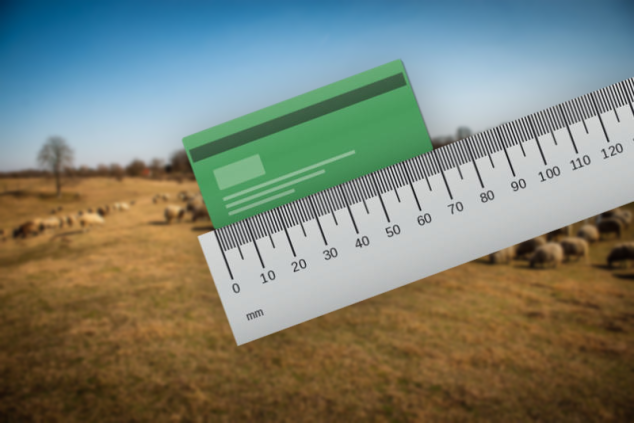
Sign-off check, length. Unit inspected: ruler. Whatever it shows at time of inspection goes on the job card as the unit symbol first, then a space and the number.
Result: mm 70
